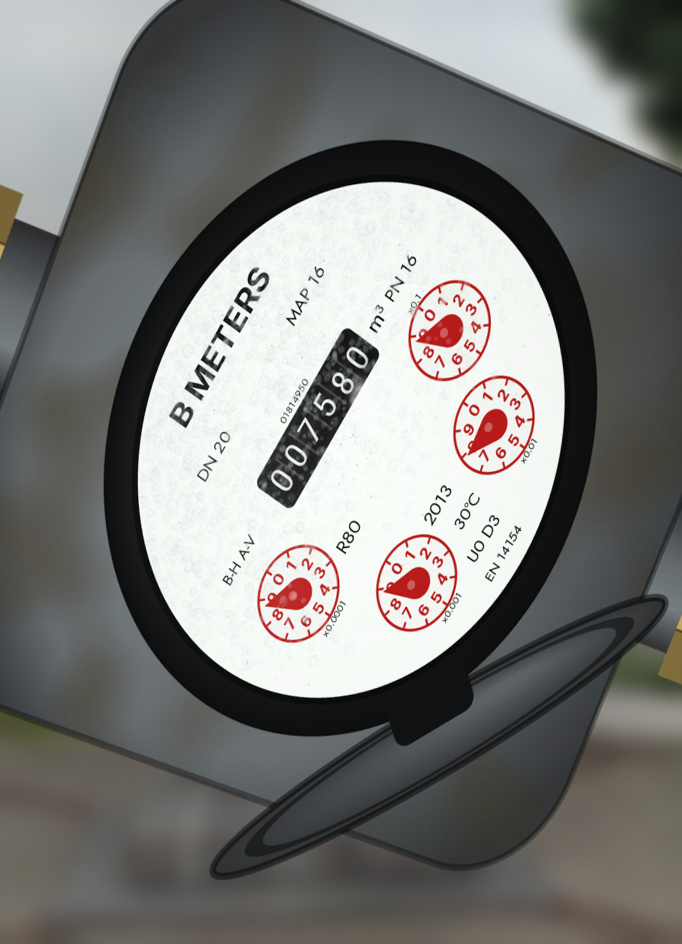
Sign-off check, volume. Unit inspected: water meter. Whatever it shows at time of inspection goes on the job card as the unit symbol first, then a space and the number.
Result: m³ 7579.8788
